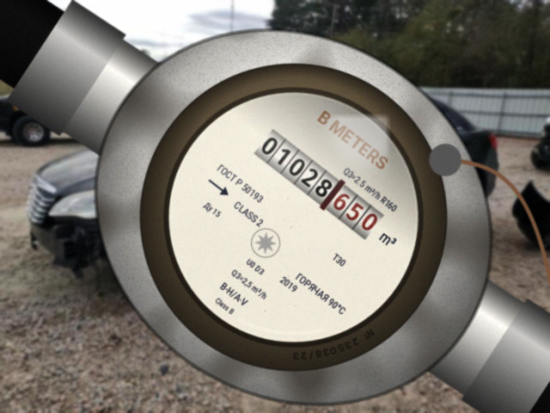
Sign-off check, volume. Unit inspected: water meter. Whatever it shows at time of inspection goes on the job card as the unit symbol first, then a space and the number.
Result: m³ 1028.650
